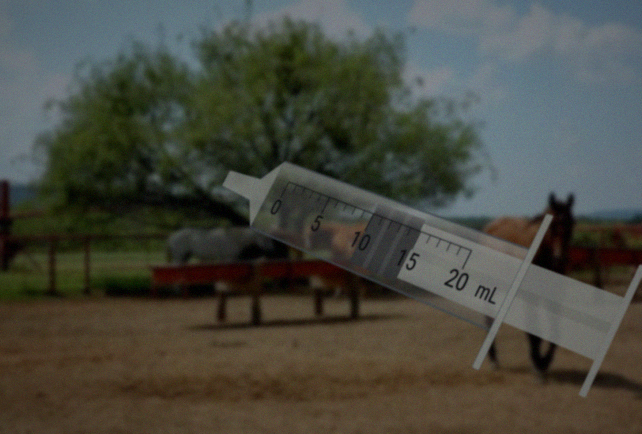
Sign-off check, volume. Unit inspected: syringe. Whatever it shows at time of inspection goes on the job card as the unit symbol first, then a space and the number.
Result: mL 10
